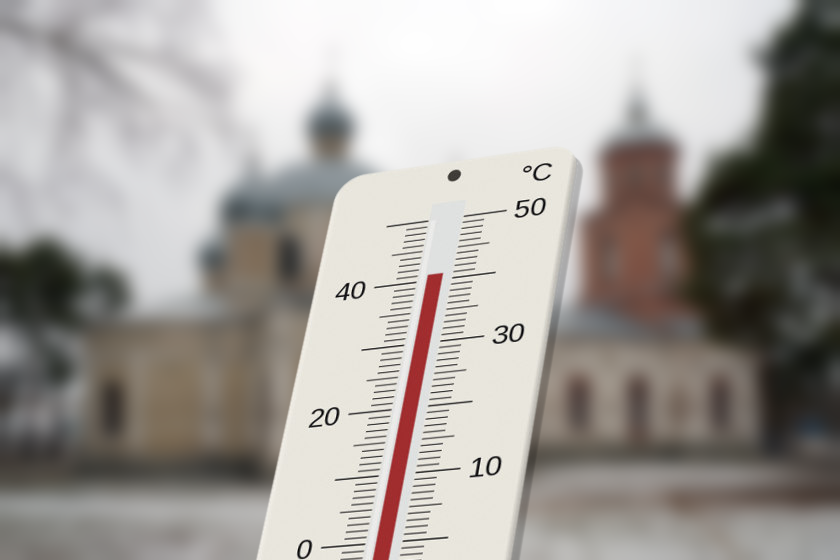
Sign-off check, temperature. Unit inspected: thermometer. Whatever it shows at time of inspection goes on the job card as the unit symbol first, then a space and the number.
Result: °C 41
